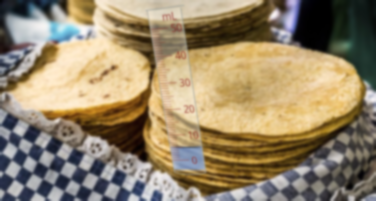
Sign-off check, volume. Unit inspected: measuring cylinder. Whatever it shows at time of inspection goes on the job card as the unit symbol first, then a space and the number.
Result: mL 5
